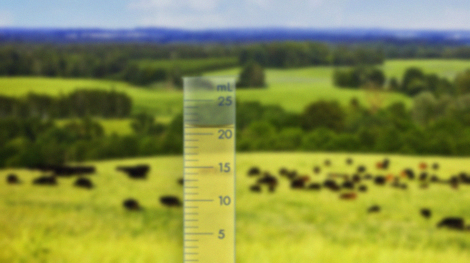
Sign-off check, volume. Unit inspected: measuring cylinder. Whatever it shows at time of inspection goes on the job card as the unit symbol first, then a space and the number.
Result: mL 21
